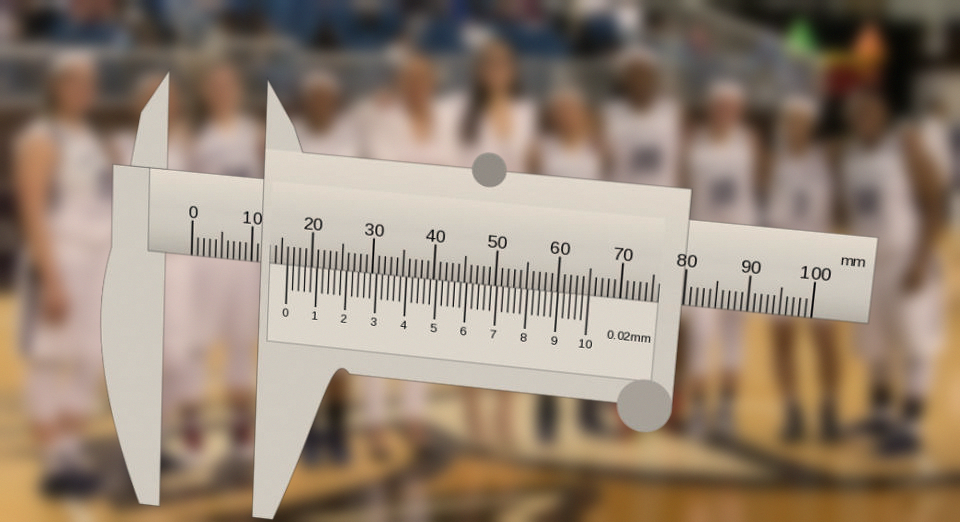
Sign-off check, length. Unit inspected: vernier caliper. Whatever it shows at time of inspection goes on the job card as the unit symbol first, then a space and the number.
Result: mm 16.0
